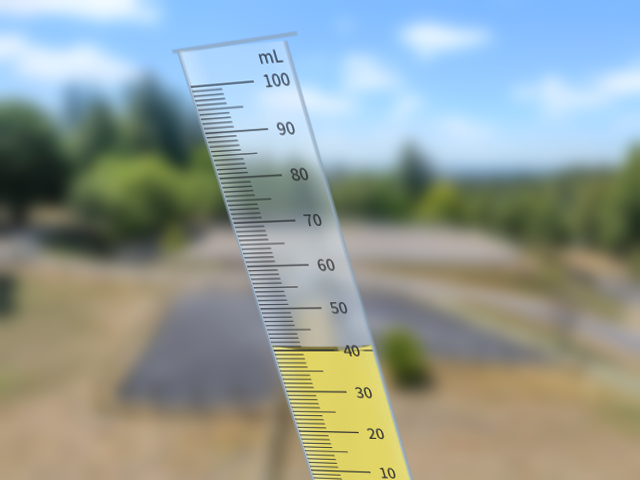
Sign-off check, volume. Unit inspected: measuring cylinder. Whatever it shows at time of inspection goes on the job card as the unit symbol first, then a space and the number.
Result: mL 40
